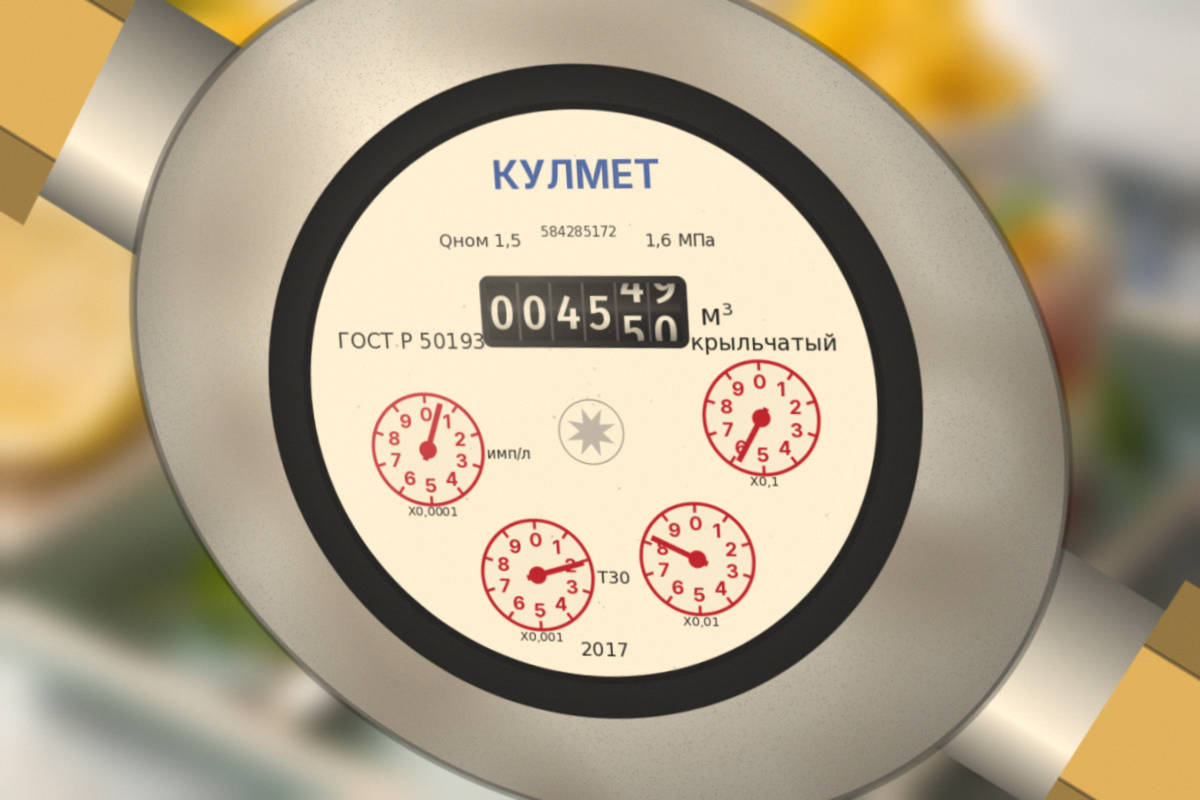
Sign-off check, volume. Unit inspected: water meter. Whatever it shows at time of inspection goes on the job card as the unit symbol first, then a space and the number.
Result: m³ 4549.5820
